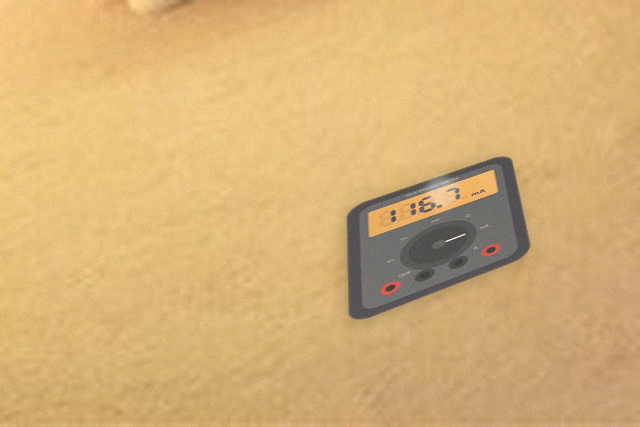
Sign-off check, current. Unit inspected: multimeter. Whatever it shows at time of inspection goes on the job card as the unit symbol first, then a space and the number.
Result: mA 116.7
